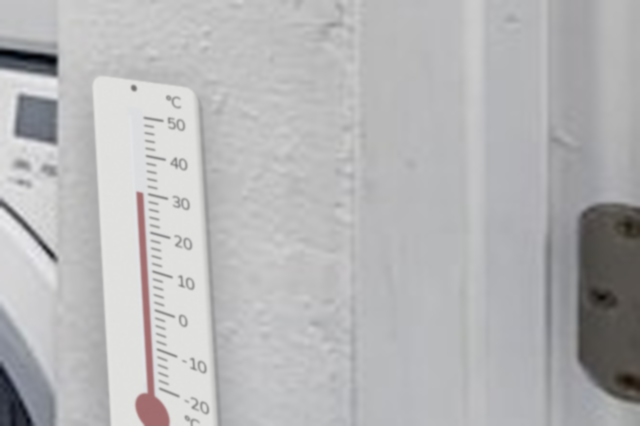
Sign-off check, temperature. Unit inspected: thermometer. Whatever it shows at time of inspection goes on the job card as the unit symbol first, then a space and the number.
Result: °C 30
